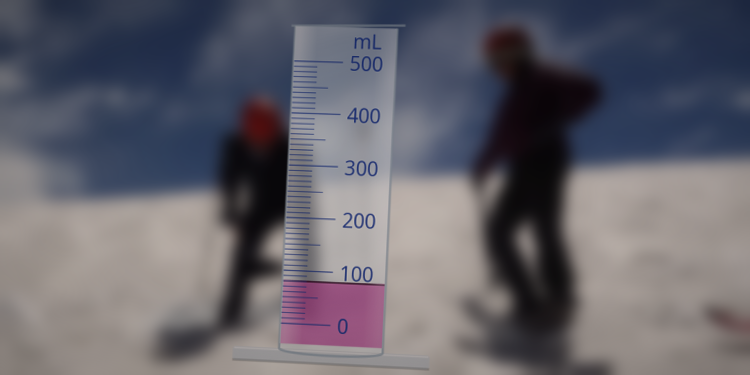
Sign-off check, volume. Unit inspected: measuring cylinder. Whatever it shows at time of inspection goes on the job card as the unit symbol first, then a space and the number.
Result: mL 80
